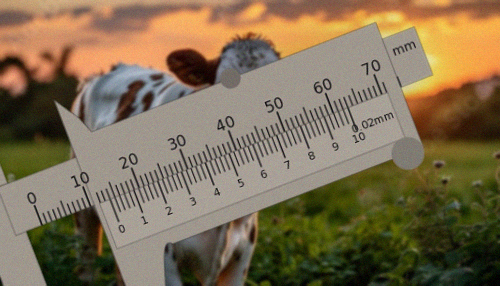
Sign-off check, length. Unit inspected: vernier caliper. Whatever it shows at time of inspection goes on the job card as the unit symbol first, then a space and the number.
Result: mm 14.0
